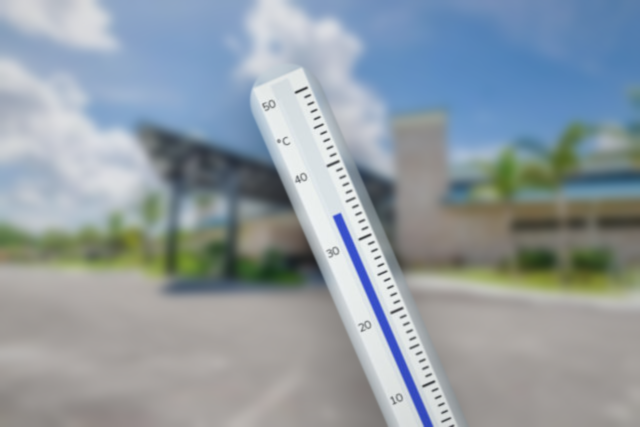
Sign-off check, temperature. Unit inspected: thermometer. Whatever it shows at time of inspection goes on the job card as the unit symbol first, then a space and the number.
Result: °C 34
